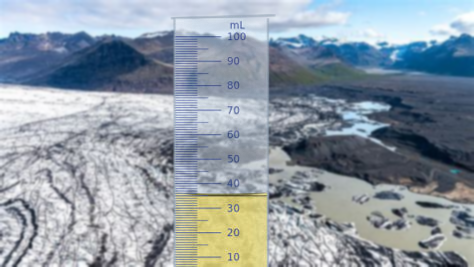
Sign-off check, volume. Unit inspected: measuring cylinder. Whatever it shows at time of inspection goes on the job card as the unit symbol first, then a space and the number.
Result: mL 35
